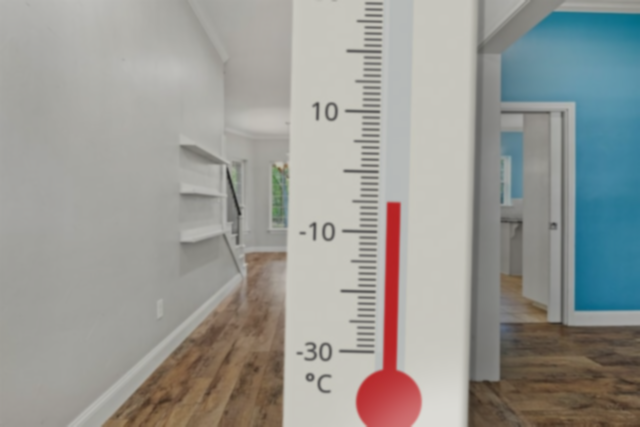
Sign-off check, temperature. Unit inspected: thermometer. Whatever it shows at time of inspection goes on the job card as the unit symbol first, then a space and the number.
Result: °C -5
